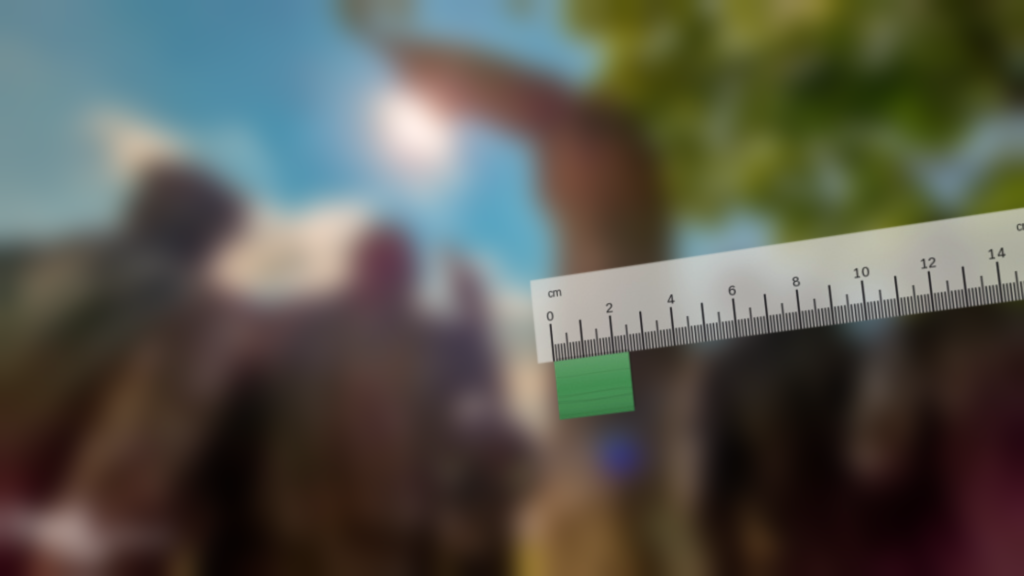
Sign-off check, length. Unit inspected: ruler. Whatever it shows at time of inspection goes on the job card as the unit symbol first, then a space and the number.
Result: cm 2.5
